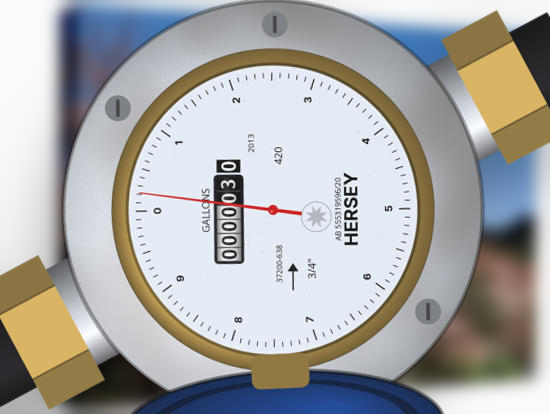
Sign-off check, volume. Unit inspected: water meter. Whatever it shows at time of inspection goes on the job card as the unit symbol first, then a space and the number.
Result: gal 30.2
